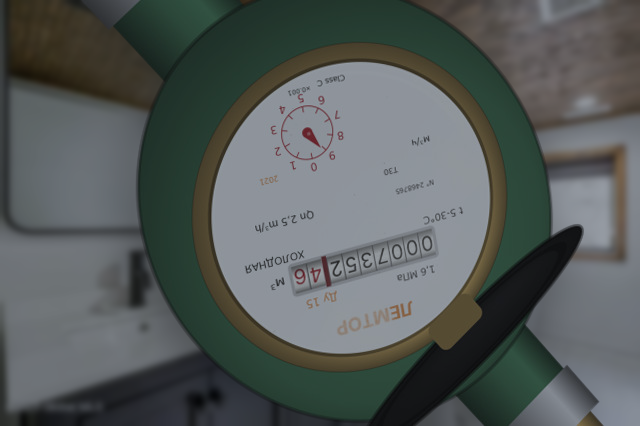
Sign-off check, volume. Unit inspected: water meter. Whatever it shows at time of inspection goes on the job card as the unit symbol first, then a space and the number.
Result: m³ 7352.459
